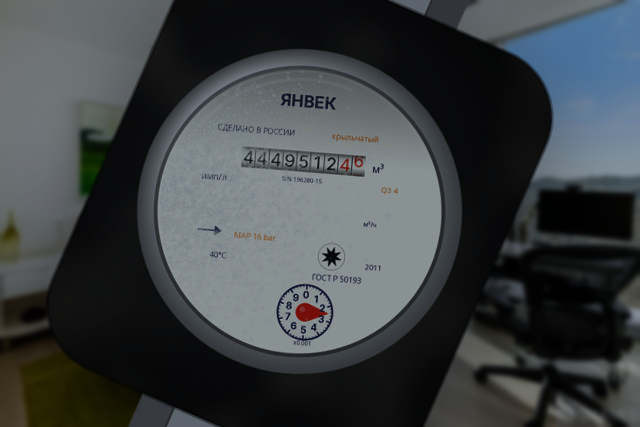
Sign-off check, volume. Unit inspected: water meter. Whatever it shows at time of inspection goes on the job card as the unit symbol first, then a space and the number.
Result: m³ 4449512.462
